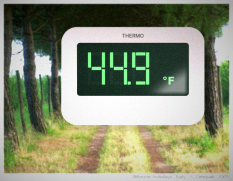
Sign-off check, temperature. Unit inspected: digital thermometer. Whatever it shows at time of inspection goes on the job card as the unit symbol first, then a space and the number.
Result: °F 44.9
